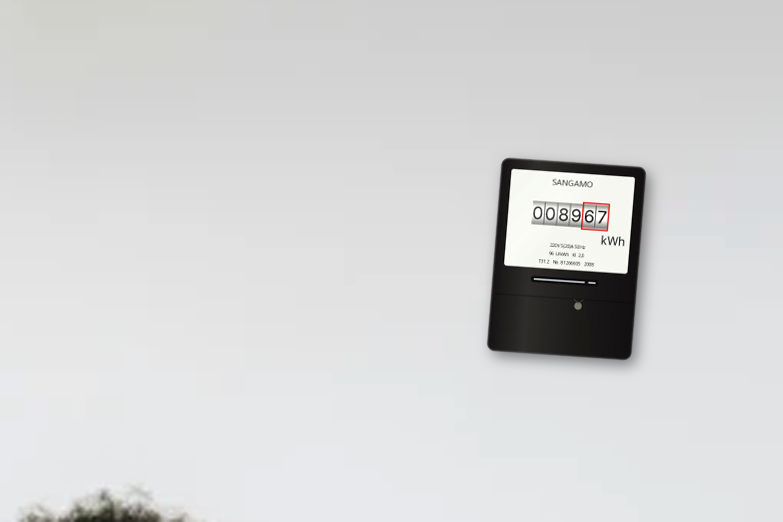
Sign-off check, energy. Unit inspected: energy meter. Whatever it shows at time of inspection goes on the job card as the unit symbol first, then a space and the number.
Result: kWh 89.67
